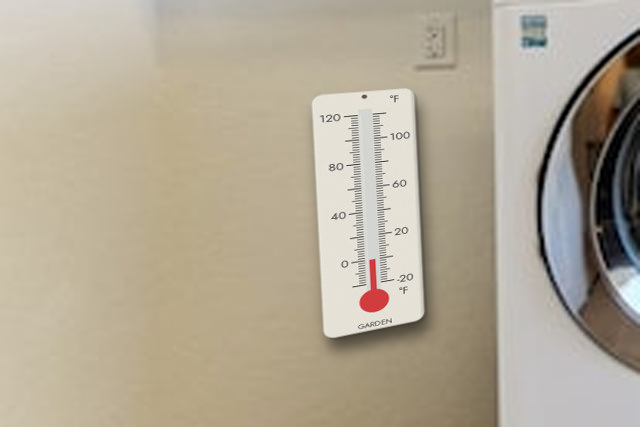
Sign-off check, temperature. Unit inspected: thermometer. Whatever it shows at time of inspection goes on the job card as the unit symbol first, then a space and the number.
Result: °F 0
